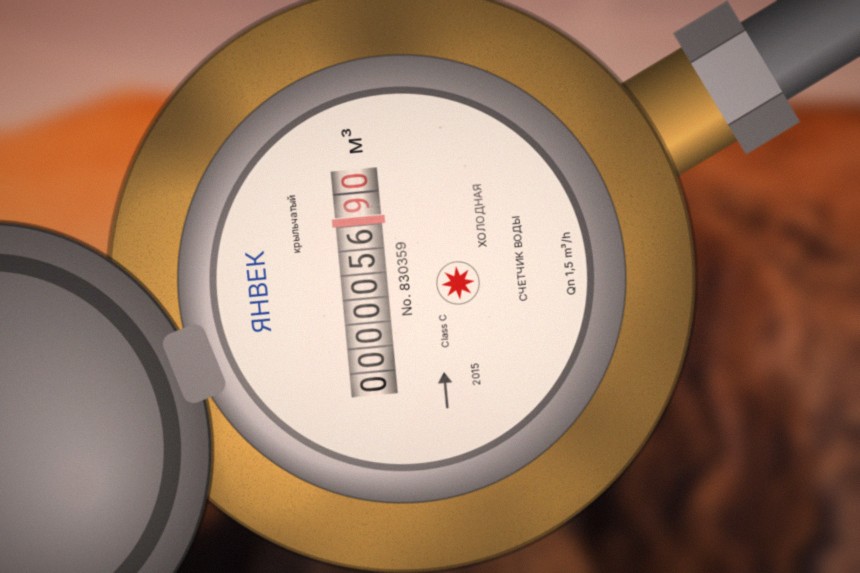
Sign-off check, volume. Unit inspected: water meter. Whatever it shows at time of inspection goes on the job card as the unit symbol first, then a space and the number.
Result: m³ 56.90
